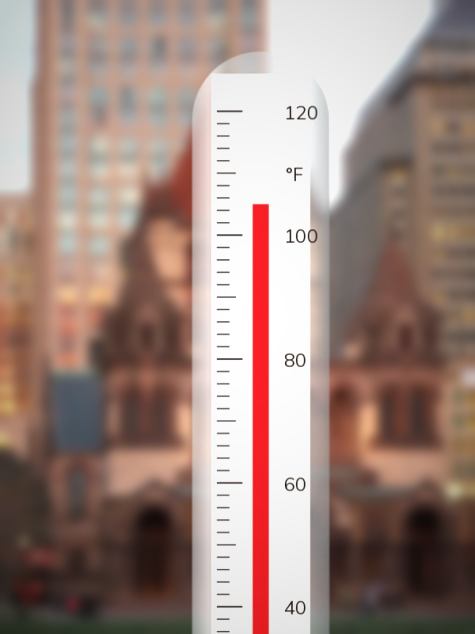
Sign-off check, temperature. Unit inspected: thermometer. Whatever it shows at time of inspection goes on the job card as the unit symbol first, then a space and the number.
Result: °F 105
